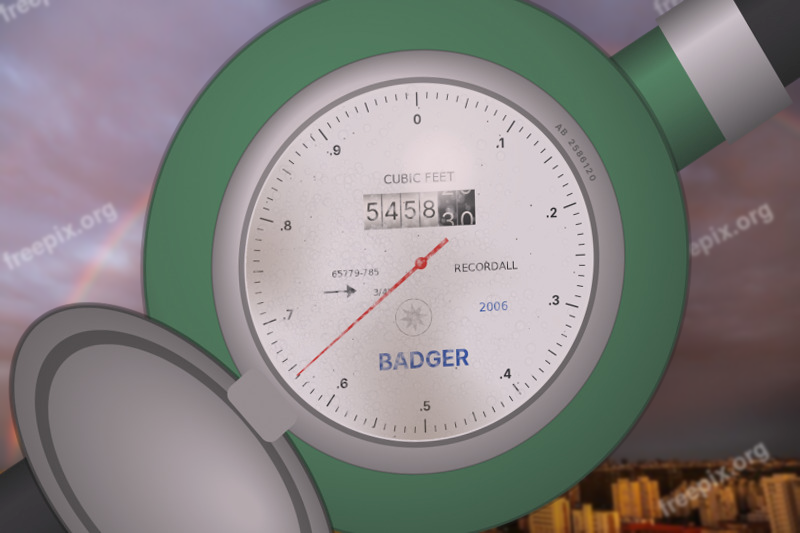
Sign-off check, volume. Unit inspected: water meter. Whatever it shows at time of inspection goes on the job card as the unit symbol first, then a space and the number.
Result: ft³ 545829.64
